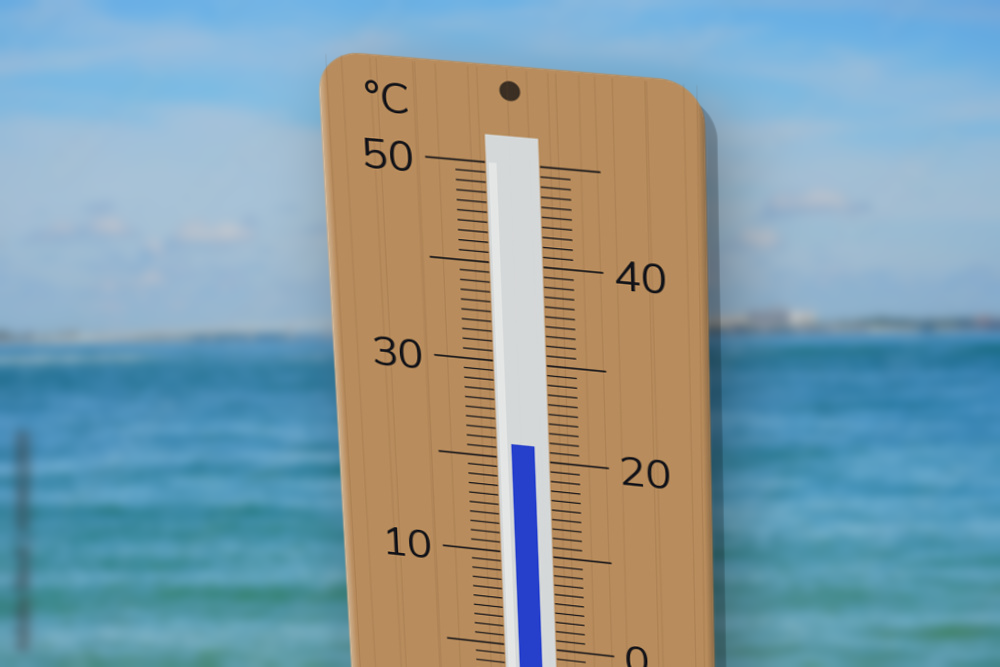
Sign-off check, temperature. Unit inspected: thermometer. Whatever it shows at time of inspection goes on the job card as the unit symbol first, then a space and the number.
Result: °C 21.5
